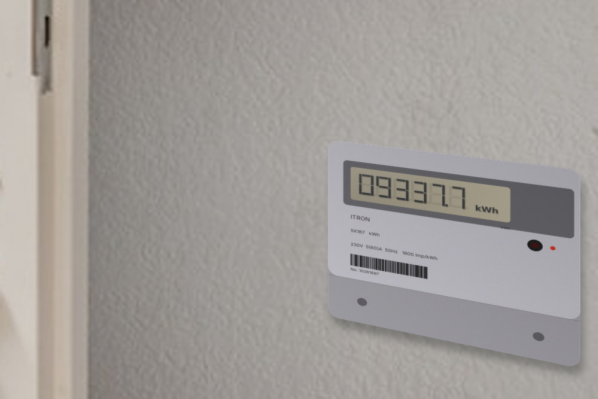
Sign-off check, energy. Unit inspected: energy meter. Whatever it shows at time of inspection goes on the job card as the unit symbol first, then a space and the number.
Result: kWh 9337.7
